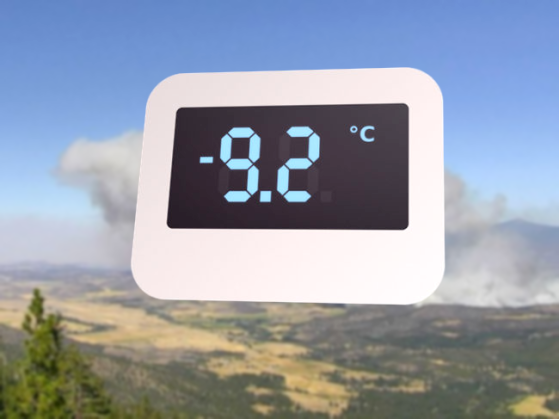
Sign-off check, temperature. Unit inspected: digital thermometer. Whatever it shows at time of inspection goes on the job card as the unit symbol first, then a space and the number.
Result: °C -9.2
